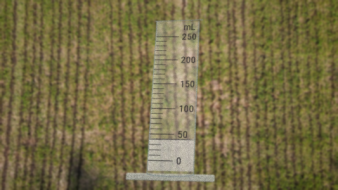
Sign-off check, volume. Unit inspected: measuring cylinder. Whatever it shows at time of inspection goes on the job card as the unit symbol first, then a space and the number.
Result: mL 40
